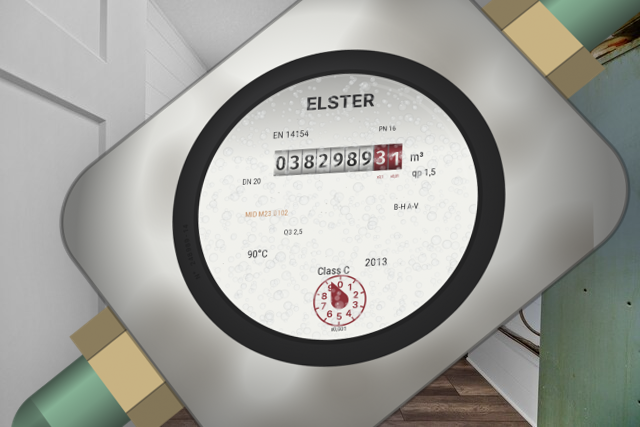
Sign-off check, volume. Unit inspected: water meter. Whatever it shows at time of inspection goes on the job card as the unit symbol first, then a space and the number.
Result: m³ 382989.309
